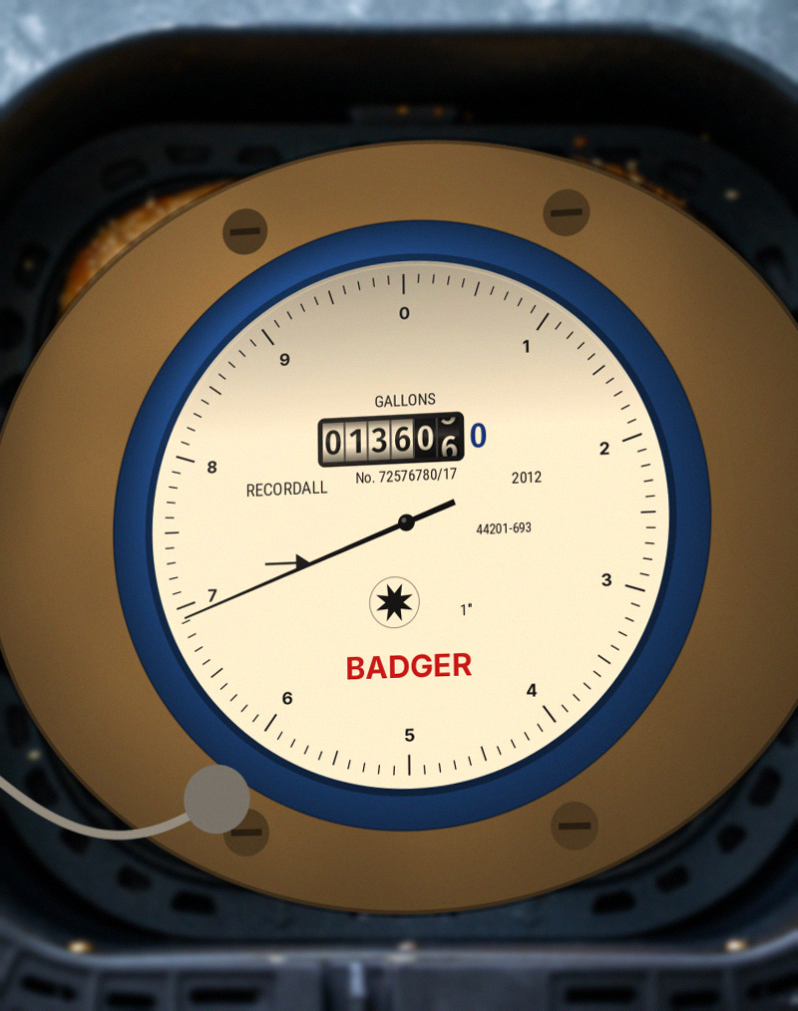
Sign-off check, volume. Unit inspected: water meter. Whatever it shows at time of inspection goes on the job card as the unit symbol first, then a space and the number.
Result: gal 136056.9
